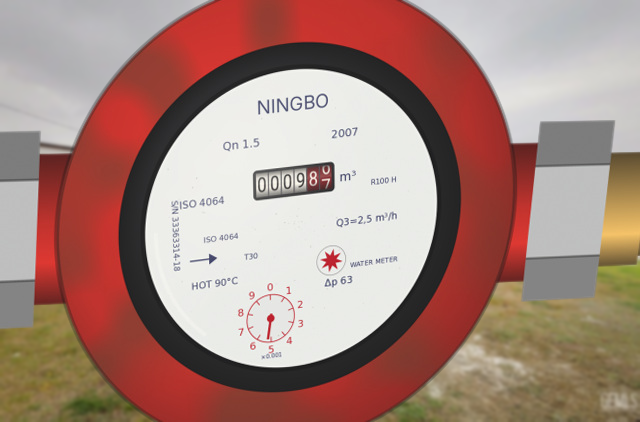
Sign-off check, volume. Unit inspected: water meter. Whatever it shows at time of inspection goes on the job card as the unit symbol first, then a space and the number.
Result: m³ 9.865
